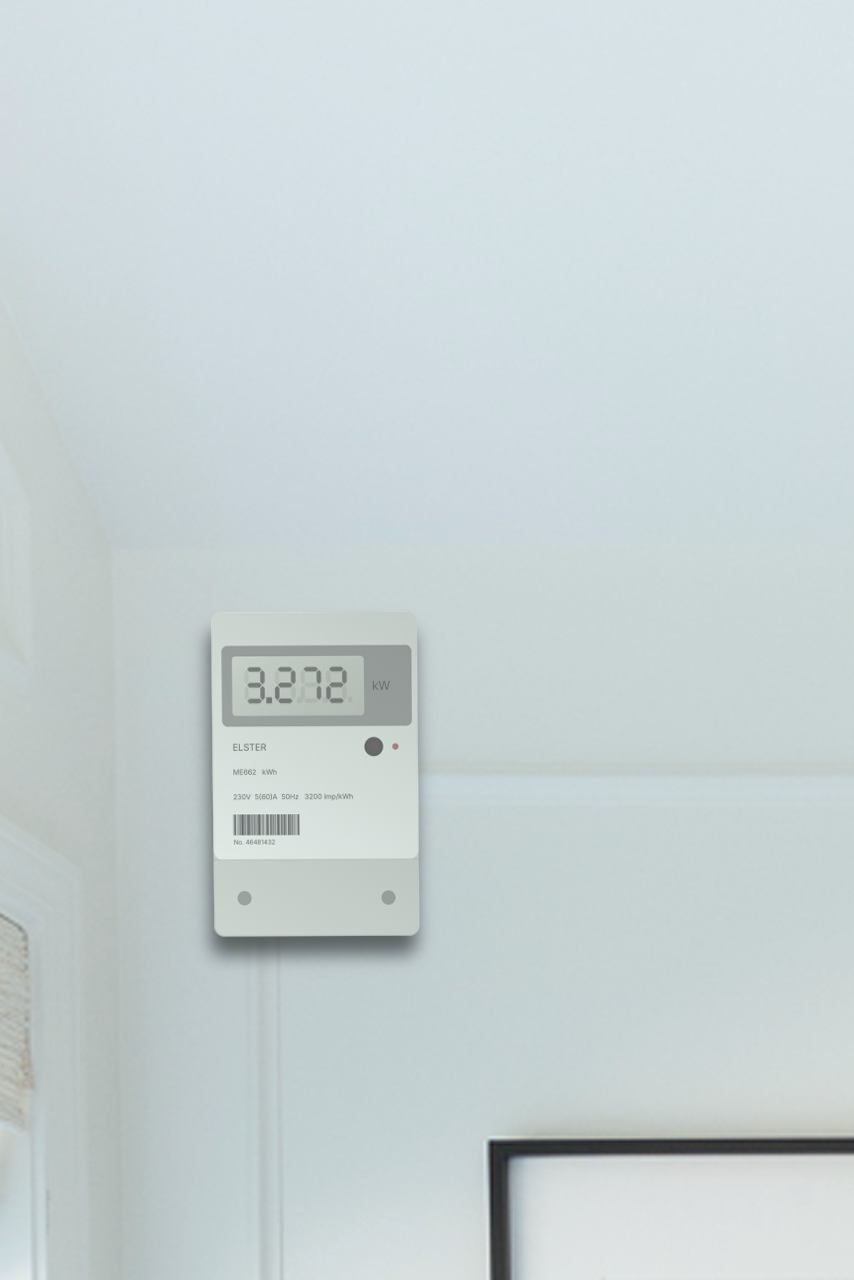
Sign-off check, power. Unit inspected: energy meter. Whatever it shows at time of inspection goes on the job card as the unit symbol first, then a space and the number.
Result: kW 3.272
